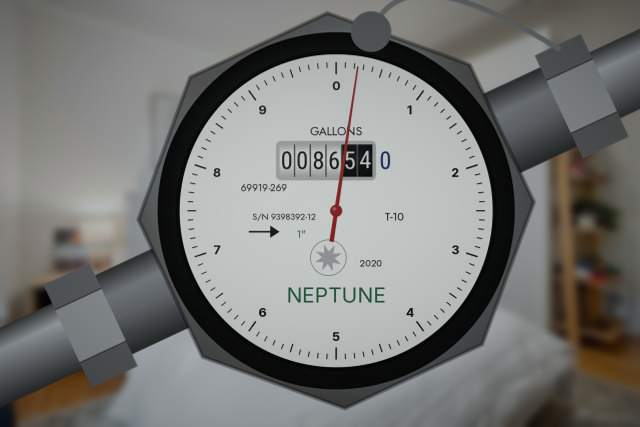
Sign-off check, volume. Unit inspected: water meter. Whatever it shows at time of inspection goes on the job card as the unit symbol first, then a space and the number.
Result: gal 86540.2
